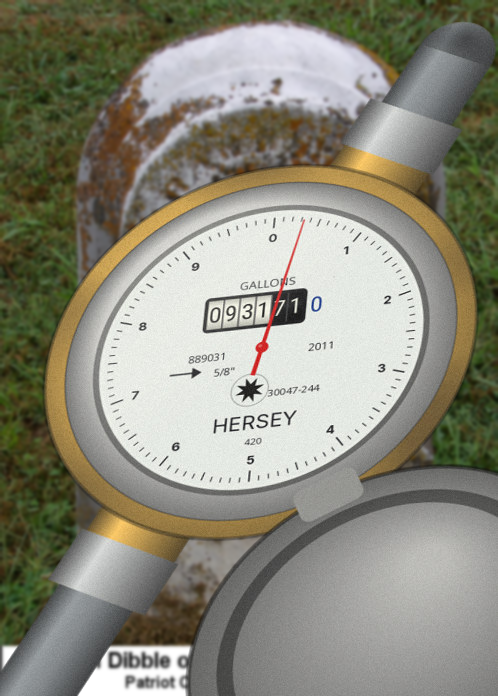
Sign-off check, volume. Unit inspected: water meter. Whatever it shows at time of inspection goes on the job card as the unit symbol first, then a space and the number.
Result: gal 931710.3
